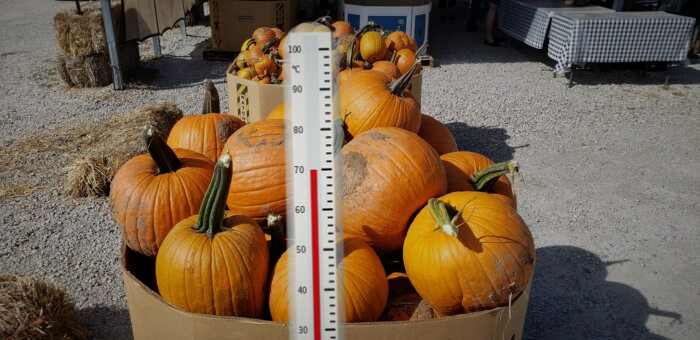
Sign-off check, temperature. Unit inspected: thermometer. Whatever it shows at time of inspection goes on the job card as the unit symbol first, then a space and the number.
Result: °C 70
